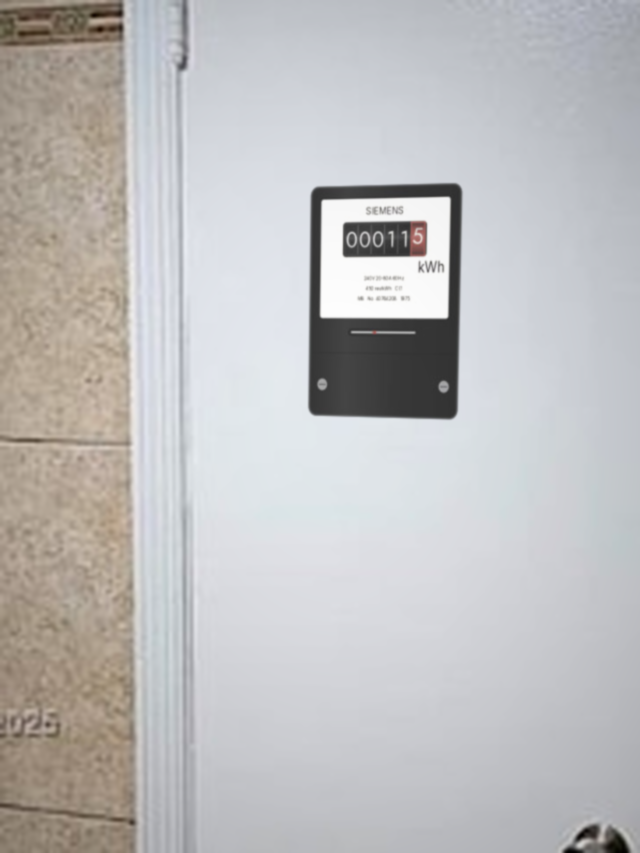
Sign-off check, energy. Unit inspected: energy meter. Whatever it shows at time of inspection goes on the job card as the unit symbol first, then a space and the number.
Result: kWh 11.5
